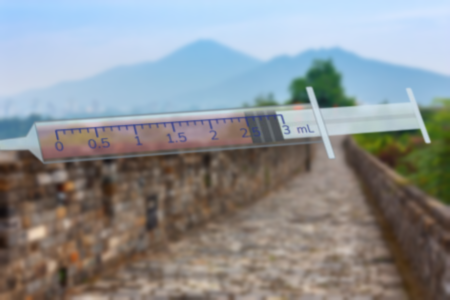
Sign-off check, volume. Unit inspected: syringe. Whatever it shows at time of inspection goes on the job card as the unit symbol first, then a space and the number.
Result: mL 2.5
